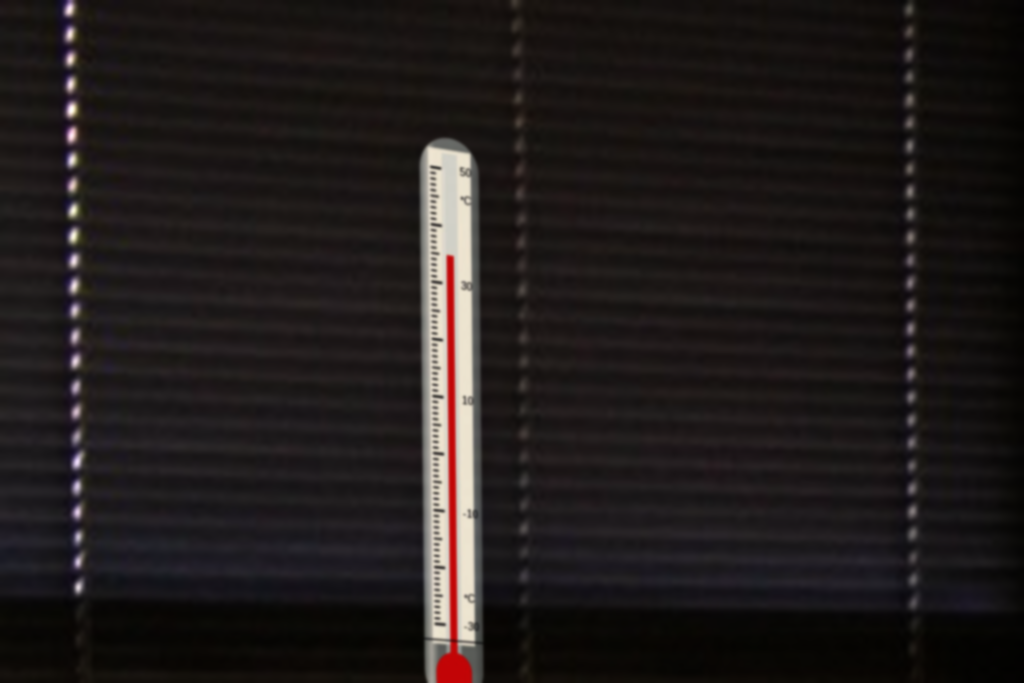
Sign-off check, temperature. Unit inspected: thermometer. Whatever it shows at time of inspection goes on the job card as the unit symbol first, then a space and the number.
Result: °C 35
